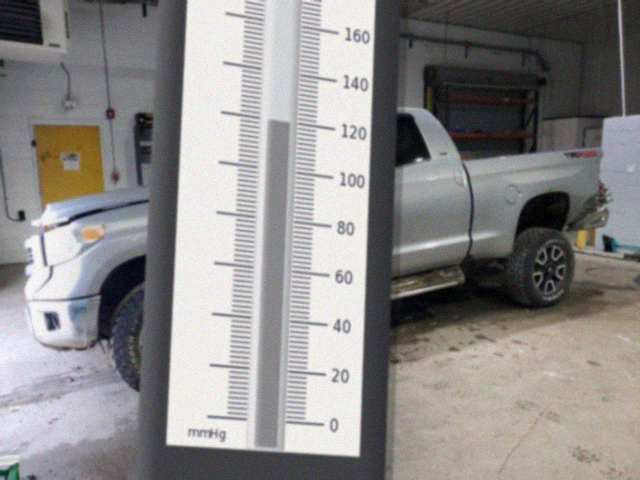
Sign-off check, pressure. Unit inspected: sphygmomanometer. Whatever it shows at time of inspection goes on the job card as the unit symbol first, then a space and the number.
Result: mmHg 120
